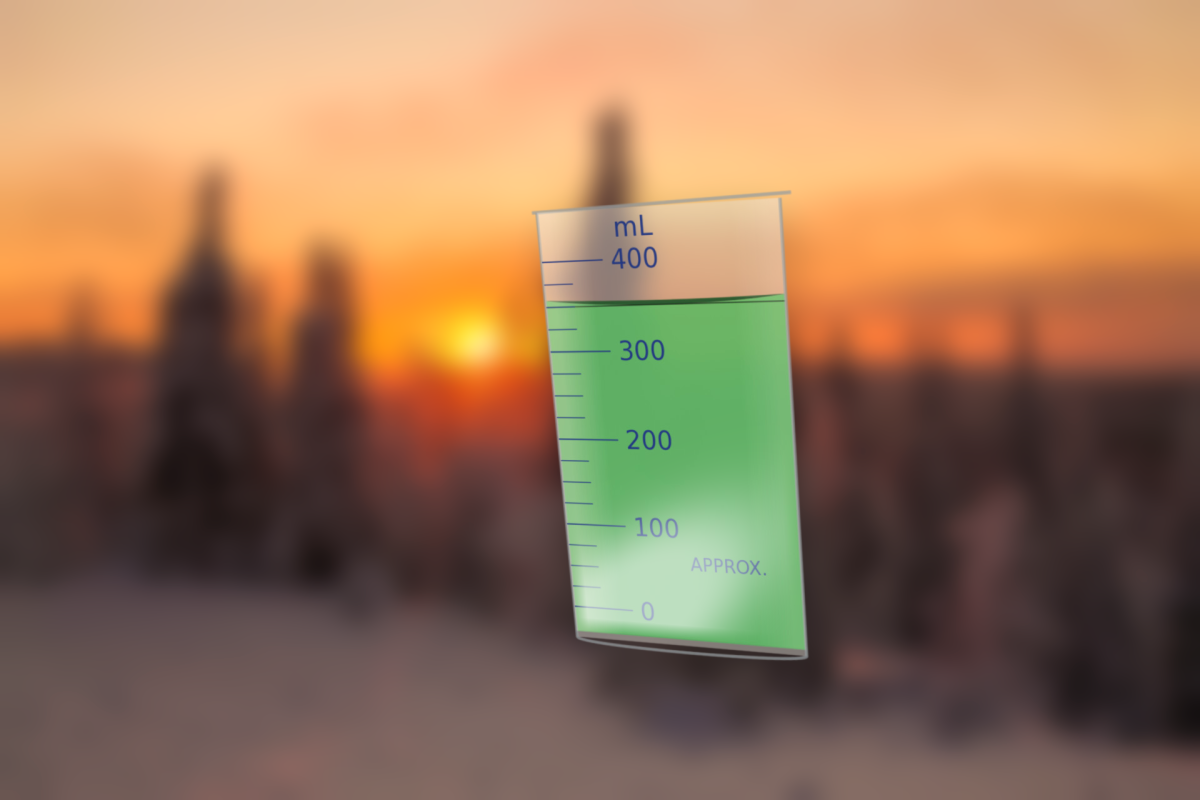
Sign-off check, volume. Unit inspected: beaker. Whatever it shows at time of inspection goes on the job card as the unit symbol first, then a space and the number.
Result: mL 350
